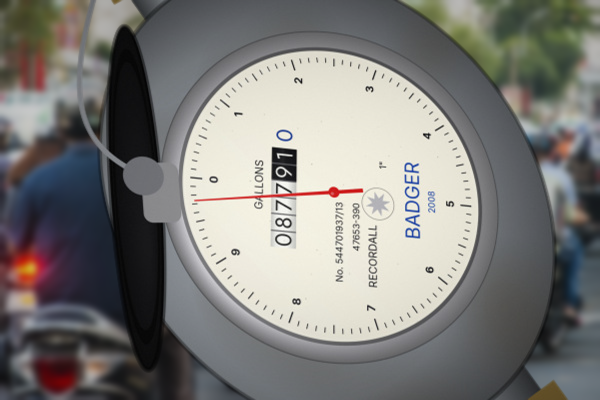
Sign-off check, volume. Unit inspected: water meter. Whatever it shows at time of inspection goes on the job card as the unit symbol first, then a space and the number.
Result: gal 877909.7
